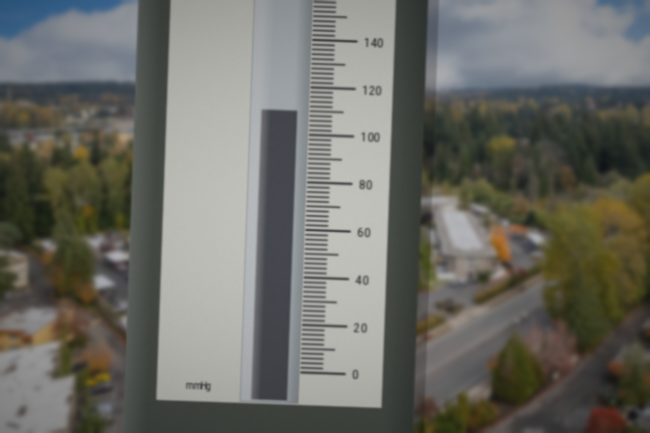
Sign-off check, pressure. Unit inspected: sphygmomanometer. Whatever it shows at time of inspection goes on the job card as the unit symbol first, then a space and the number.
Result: mmHg 110
